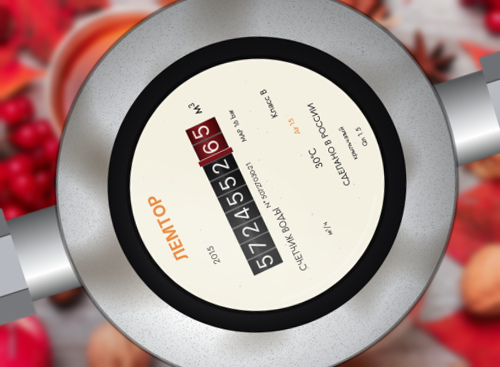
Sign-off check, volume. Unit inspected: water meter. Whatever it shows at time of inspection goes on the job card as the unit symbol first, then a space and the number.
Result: m³ 5724552.65
